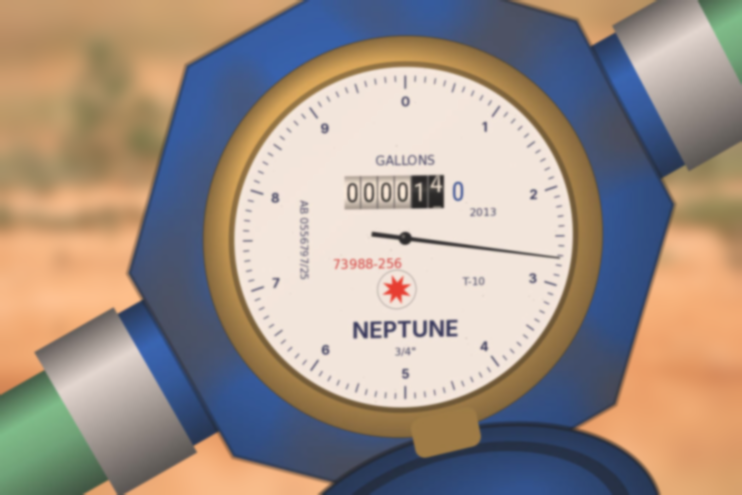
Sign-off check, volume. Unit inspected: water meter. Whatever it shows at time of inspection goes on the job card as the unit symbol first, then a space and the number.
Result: gal 142.7
